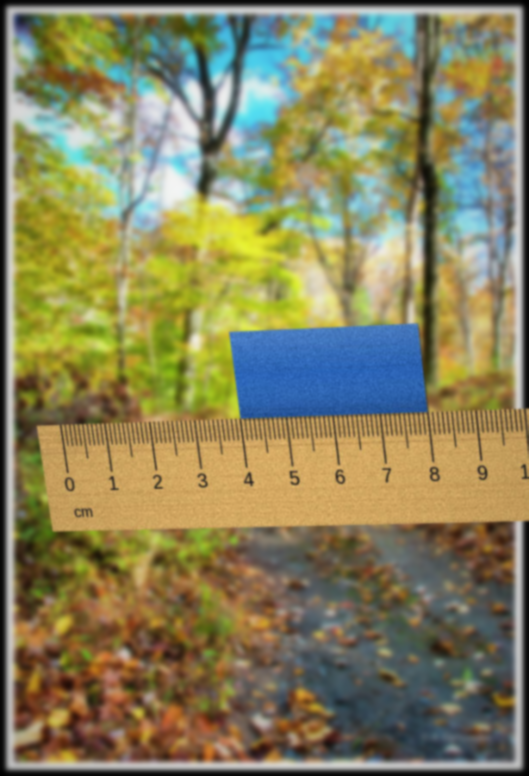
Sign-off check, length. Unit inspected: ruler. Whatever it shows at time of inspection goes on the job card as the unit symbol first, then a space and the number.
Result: cm 4
